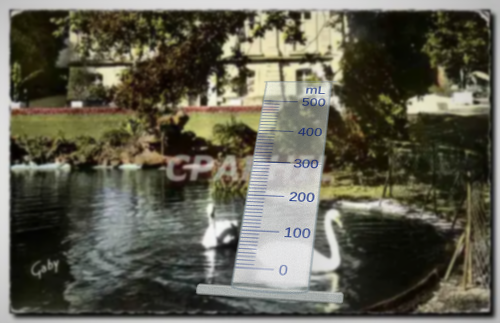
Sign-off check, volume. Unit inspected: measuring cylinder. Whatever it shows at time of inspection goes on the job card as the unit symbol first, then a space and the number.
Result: mL 300
